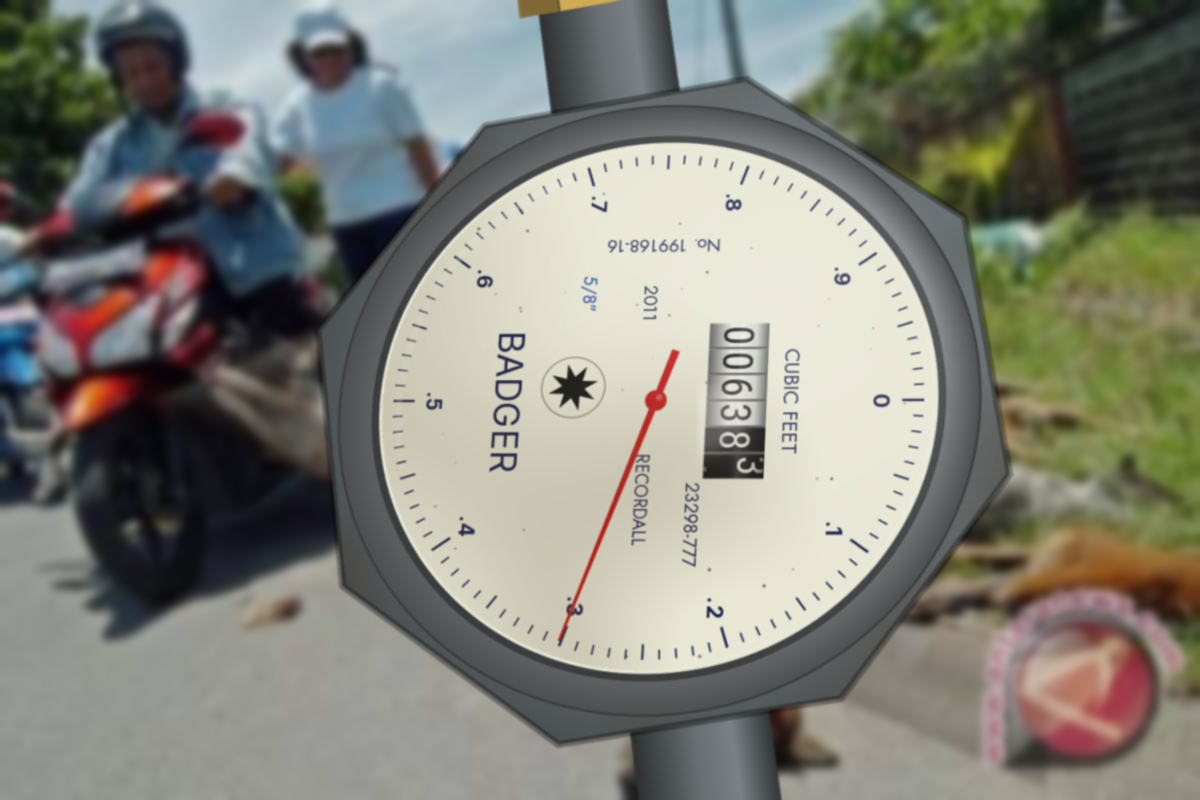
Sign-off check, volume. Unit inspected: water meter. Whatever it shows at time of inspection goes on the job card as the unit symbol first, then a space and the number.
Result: ft³ 6383.30
